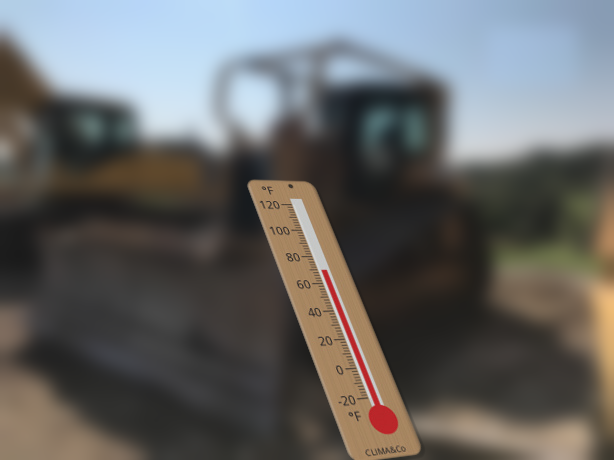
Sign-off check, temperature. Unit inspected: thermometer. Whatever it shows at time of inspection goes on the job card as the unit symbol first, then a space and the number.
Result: °F 70
